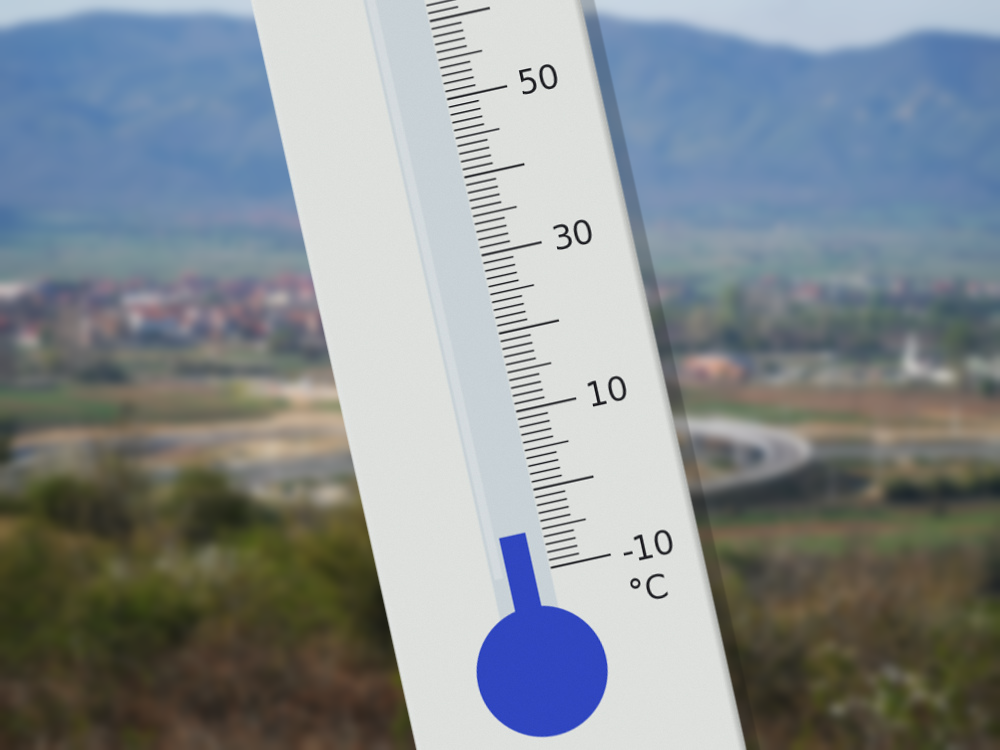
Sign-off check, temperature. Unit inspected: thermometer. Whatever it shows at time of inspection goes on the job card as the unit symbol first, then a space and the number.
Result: °C -5
